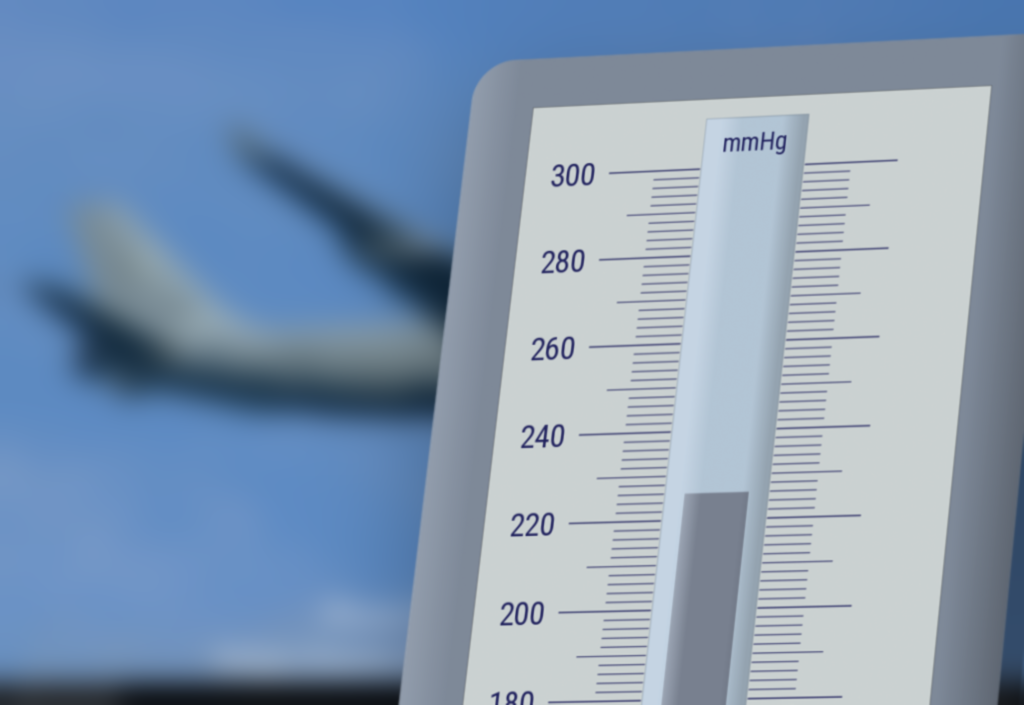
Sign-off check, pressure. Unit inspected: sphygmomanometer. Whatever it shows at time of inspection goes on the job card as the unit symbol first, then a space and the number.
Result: mmHg 226
